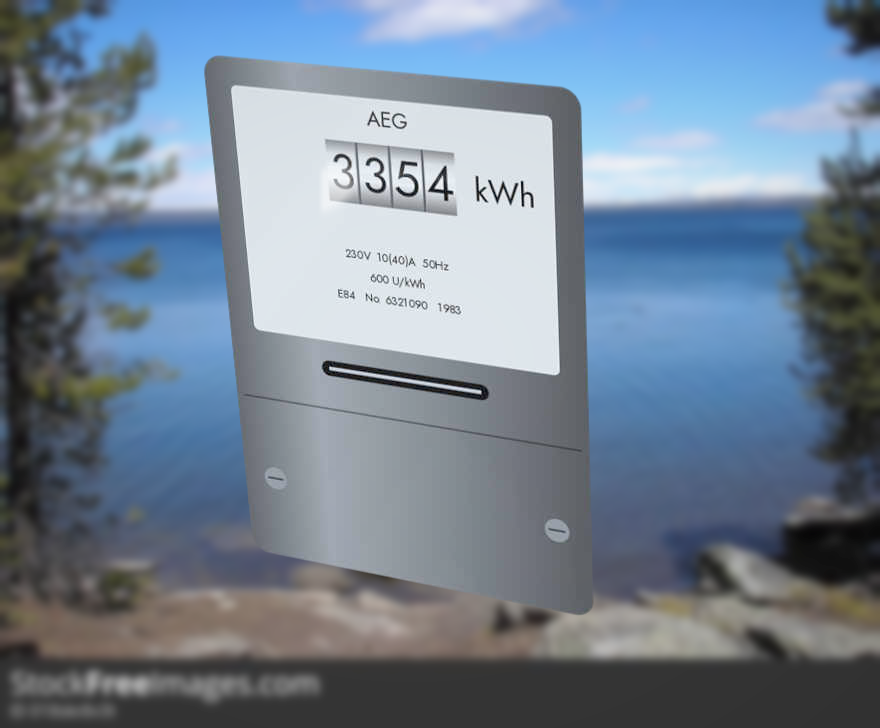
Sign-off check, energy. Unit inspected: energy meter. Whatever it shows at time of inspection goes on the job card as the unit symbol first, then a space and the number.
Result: kWh 3354
